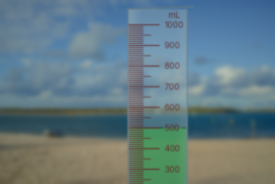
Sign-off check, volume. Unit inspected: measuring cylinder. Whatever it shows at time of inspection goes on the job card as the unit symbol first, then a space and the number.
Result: mL 500
